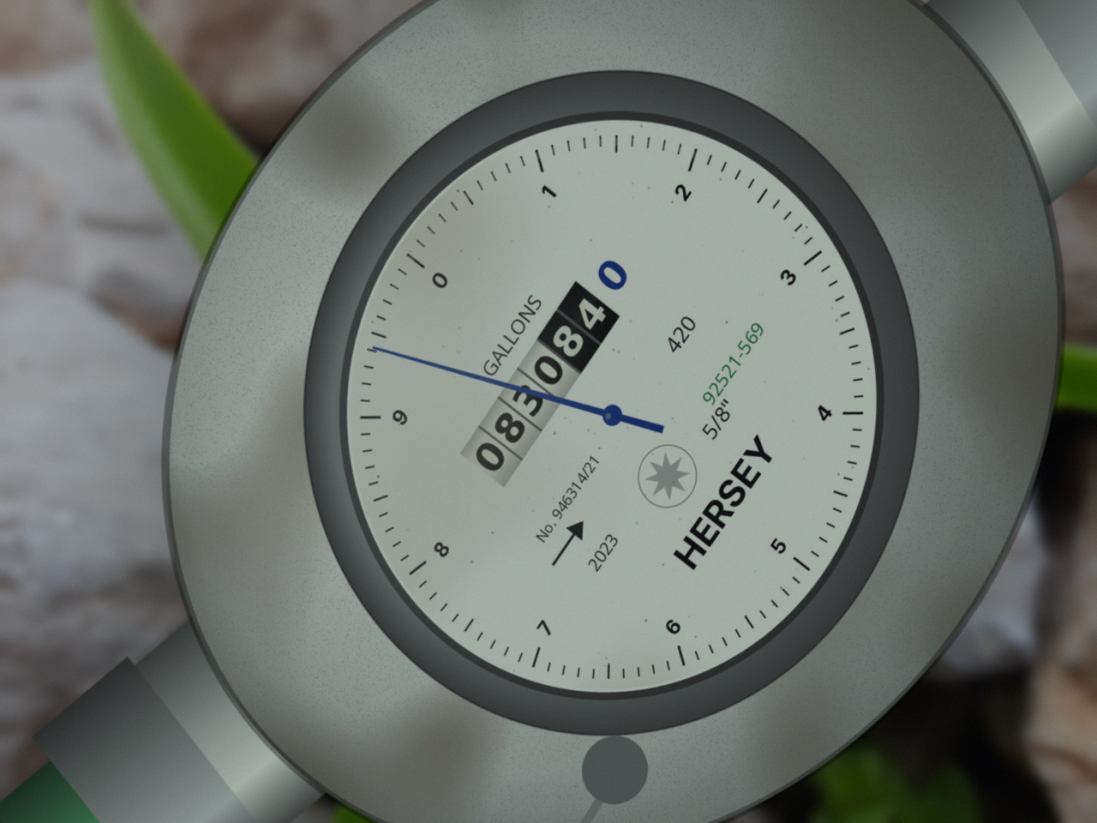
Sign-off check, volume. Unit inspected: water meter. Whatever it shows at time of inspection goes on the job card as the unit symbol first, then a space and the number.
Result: gal 830839.4
